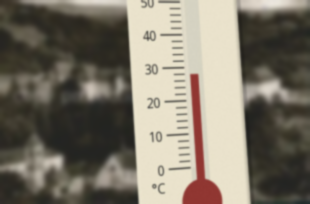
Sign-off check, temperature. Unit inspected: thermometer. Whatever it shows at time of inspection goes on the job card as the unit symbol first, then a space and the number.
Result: °C 28
